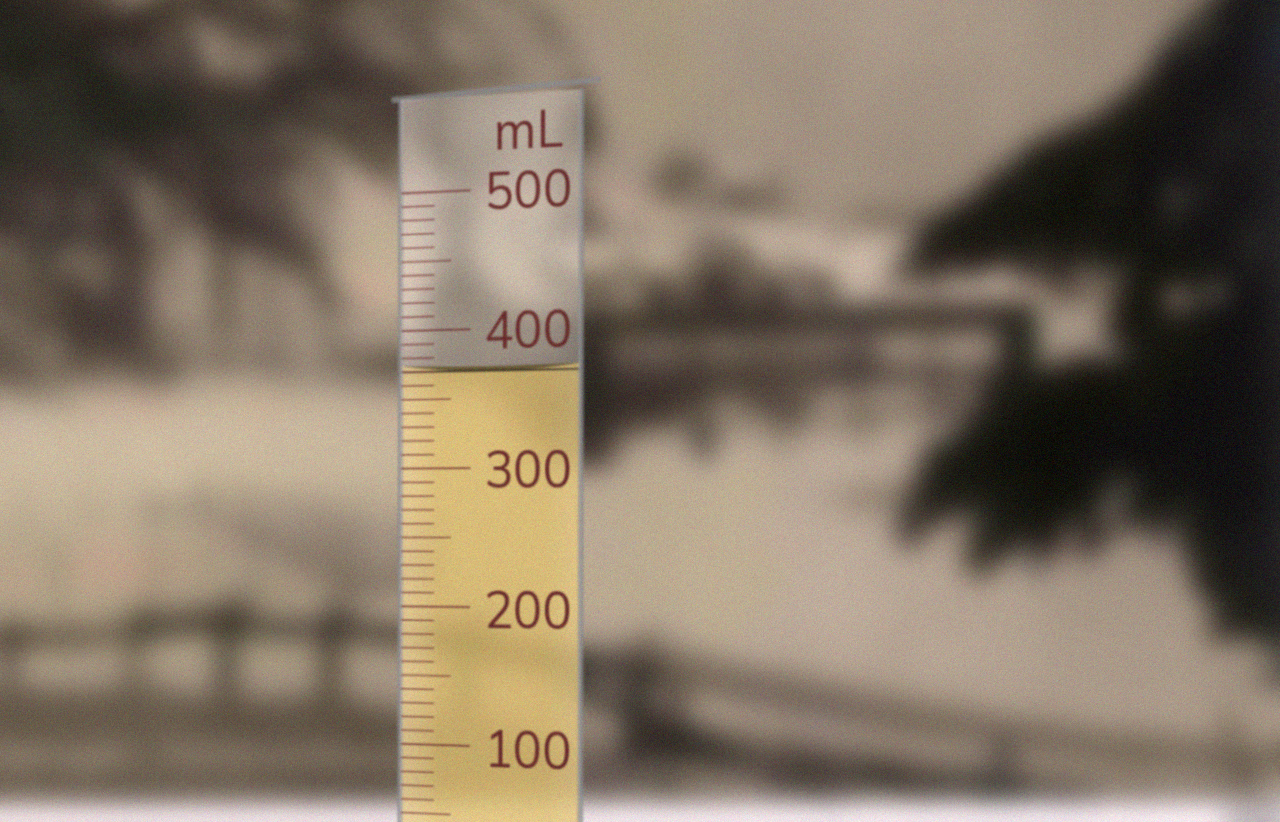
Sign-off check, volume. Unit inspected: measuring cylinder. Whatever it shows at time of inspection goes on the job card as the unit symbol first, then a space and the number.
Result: mL 370
